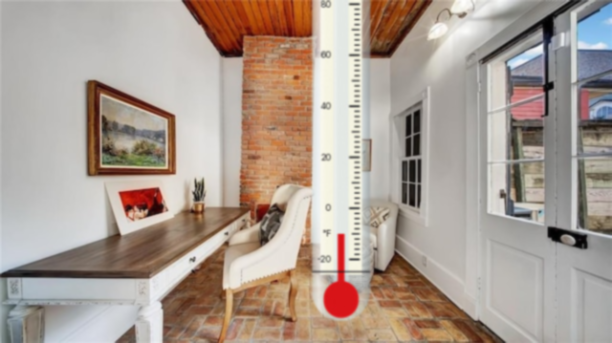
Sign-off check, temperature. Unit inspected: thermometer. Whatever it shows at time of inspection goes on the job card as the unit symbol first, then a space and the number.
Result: °F -10
